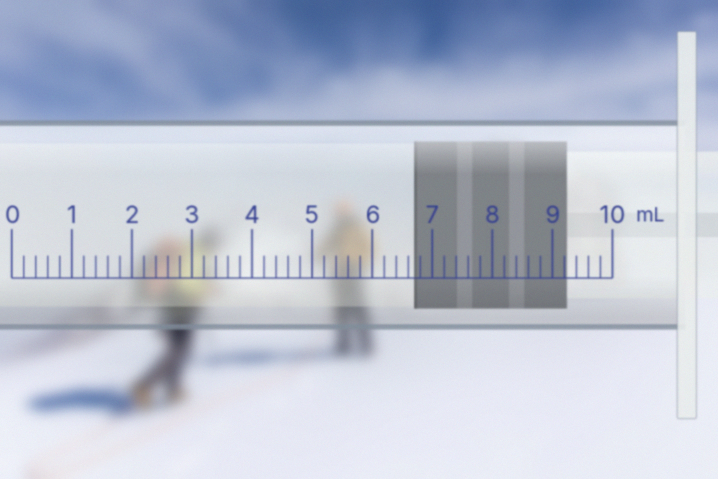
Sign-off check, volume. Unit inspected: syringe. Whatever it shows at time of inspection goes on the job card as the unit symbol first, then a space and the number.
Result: mL 6.7
